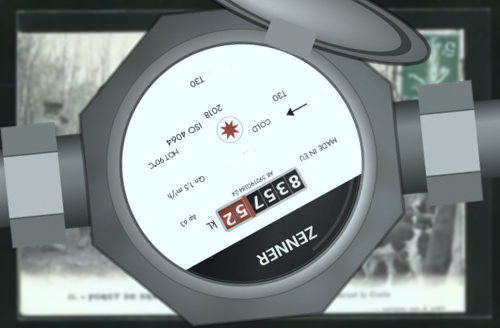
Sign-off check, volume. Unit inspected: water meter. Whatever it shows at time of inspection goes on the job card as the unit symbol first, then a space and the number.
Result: kL 8357.52
